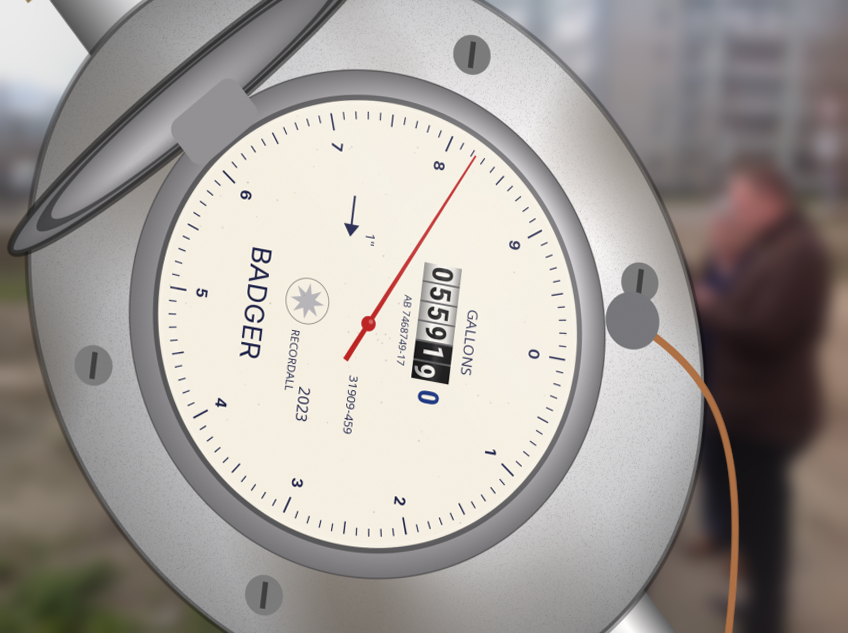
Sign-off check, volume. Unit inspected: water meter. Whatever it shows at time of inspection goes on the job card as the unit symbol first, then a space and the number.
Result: gal 559188.2
